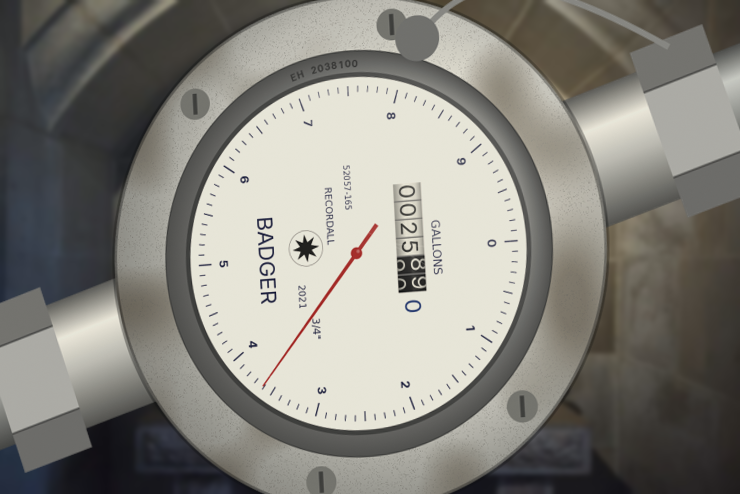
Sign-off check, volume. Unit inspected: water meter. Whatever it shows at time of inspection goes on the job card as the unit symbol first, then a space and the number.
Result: gal 25893.6
